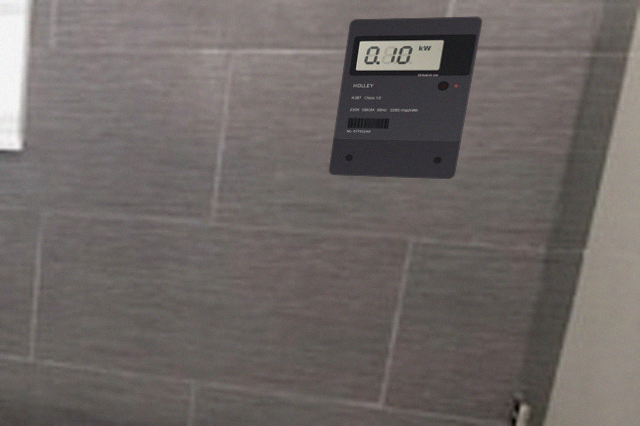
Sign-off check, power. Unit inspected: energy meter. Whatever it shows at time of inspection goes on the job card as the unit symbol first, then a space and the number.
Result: kW 0.10
